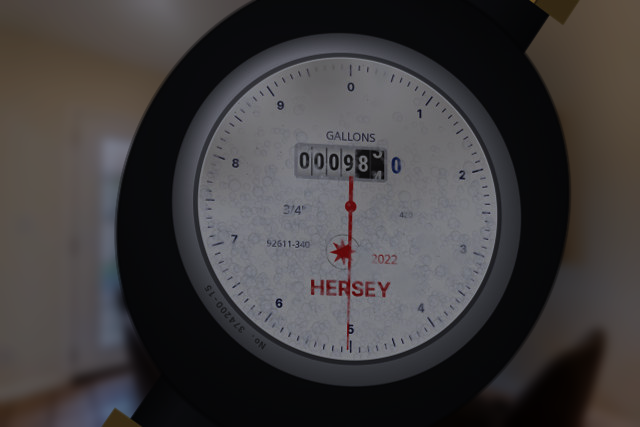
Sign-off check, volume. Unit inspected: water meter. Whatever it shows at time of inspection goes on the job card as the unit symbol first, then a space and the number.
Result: gal 9835.0
